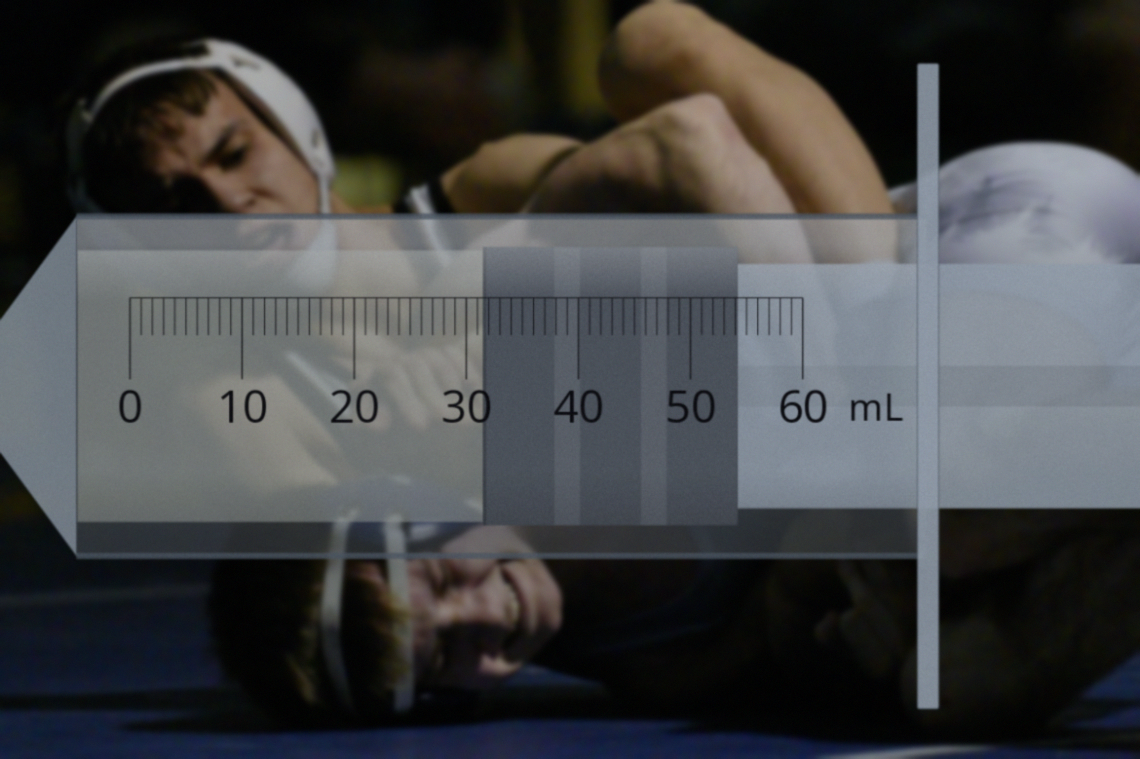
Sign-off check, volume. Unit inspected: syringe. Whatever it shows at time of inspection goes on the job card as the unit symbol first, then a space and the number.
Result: mL 31.5
